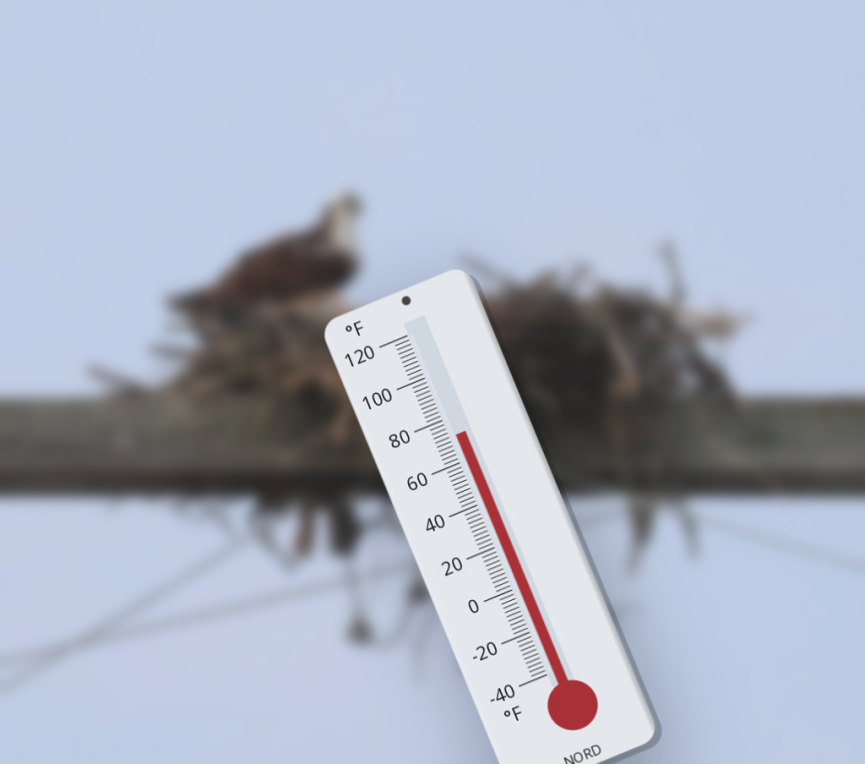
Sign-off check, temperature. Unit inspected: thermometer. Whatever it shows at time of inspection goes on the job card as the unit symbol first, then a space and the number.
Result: °F 72
